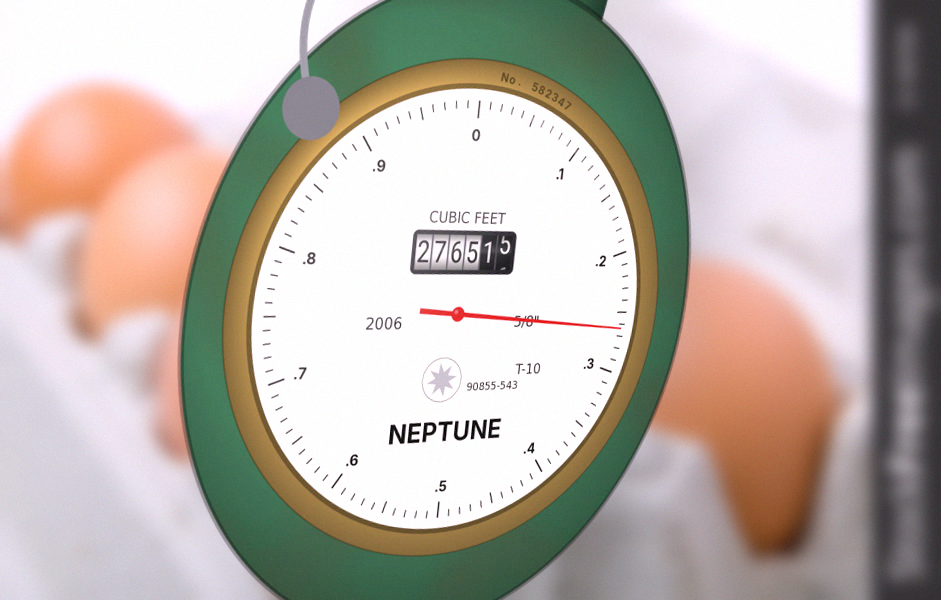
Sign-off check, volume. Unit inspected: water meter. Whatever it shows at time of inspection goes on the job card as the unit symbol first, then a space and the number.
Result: ft³ 276515.26
